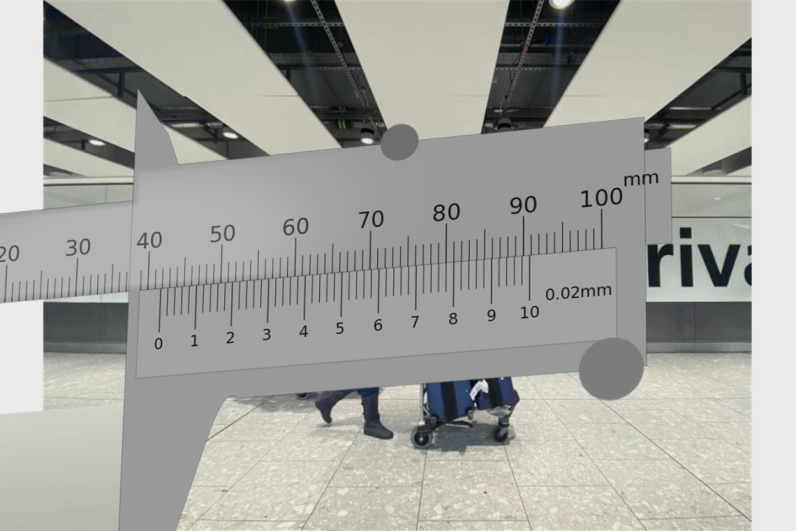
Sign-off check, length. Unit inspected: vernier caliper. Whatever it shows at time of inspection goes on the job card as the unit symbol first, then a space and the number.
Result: mm 41.8
